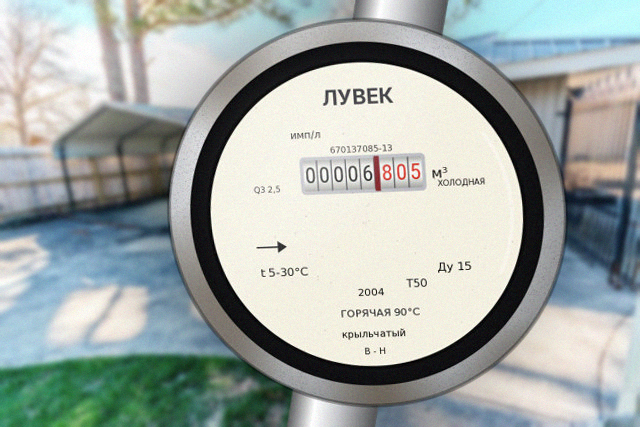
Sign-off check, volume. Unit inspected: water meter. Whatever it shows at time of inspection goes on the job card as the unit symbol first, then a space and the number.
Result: m³ 6.805
